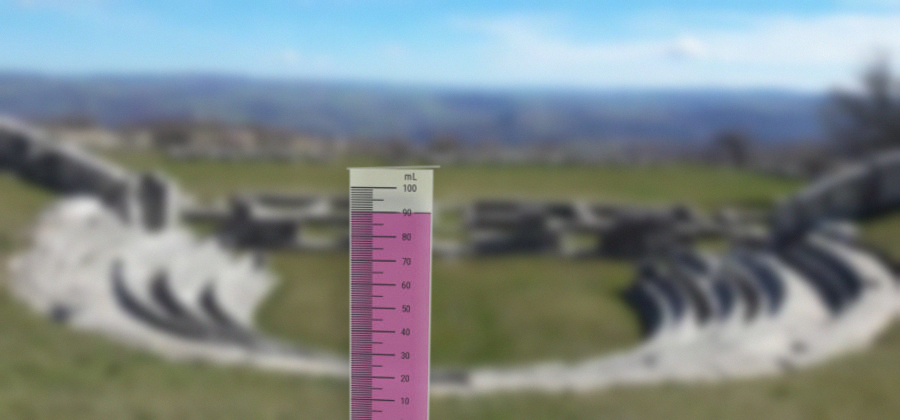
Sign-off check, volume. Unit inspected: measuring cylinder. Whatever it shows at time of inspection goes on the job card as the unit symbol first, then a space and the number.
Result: mL 90
